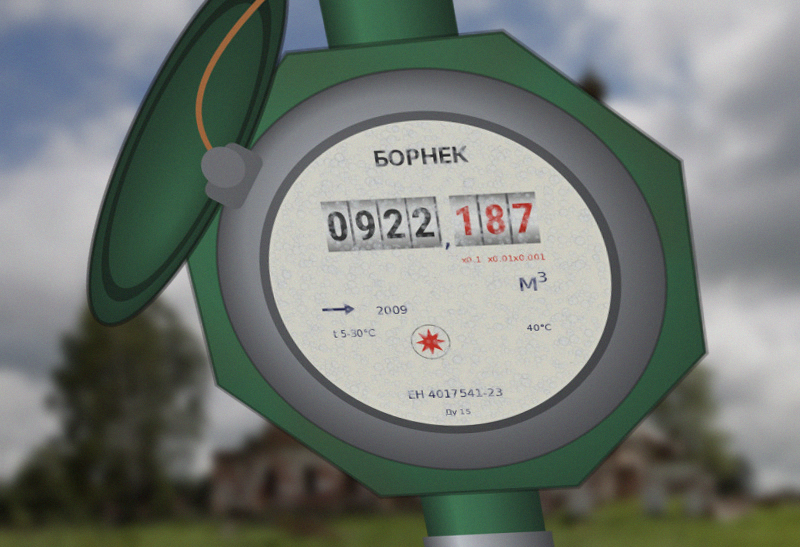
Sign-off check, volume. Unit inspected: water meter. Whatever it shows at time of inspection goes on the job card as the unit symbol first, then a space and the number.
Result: m³ 922.187
